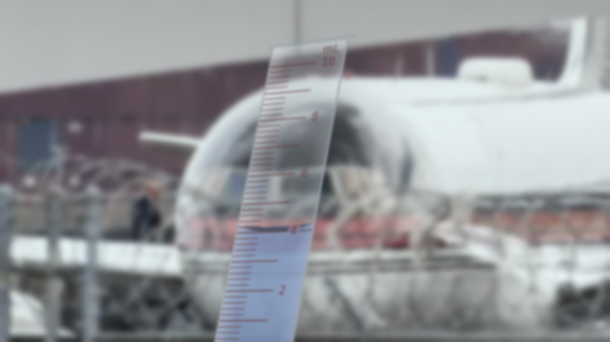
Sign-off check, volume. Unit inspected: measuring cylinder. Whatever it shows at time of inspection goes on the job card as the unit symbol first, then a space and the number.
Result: mL 4
